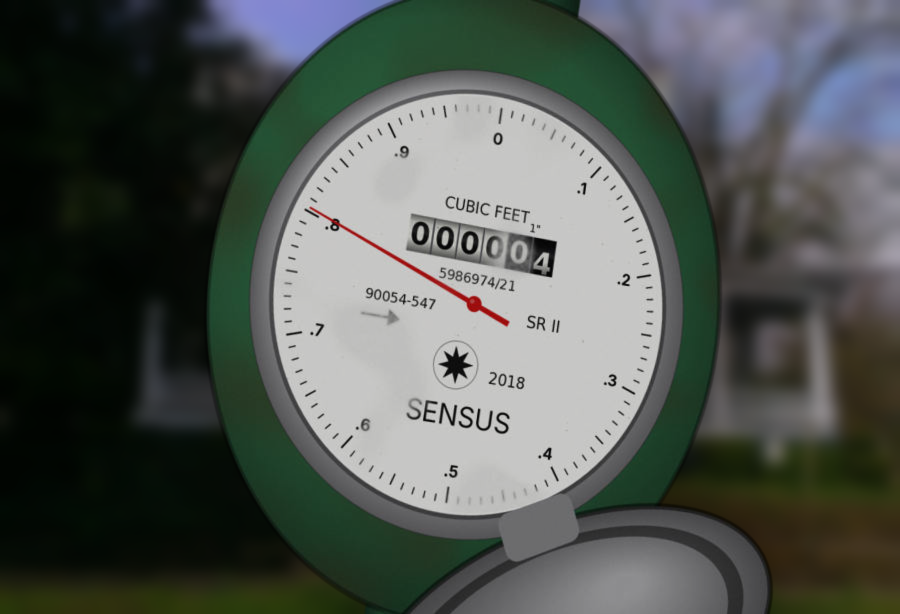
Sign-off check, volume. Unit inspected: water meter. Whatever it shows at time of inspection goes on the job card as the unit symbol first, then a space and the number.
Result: ft³ 3.80
